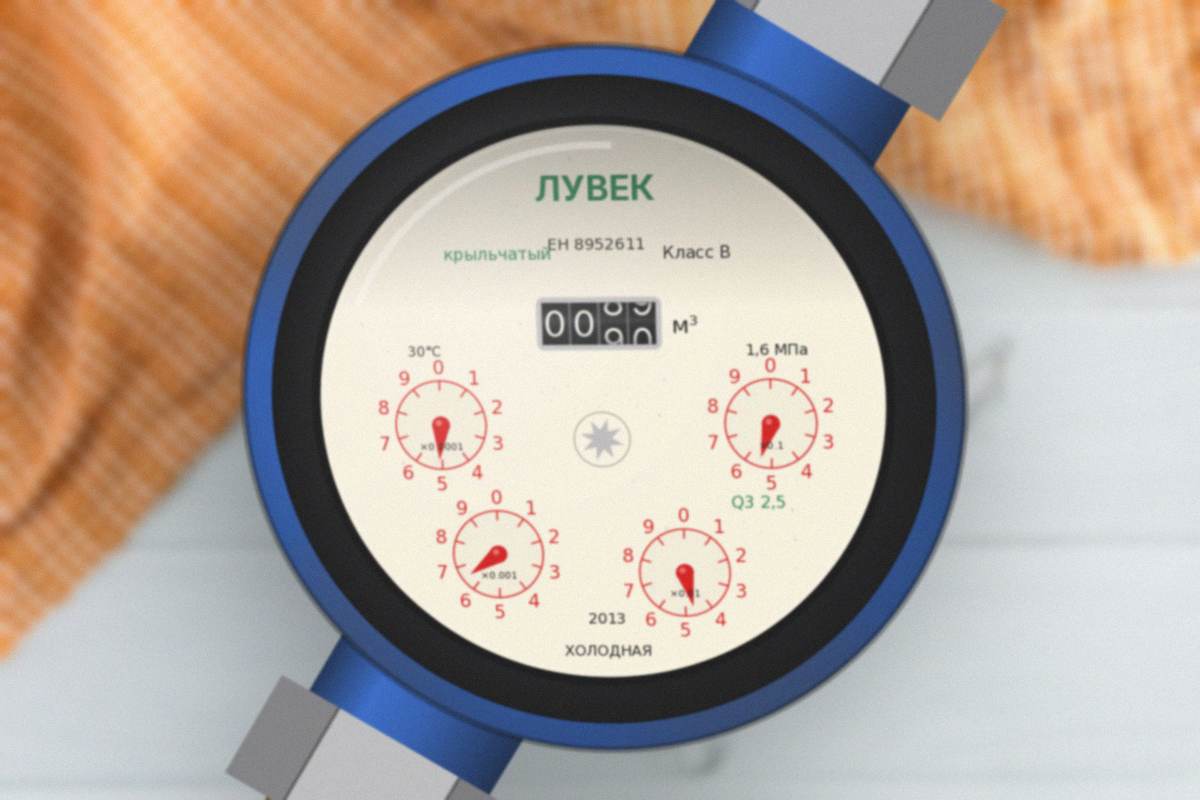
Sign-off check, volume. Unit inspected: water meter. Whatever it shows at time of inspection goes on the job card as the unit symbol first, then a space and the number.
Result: m³ 89.5465
